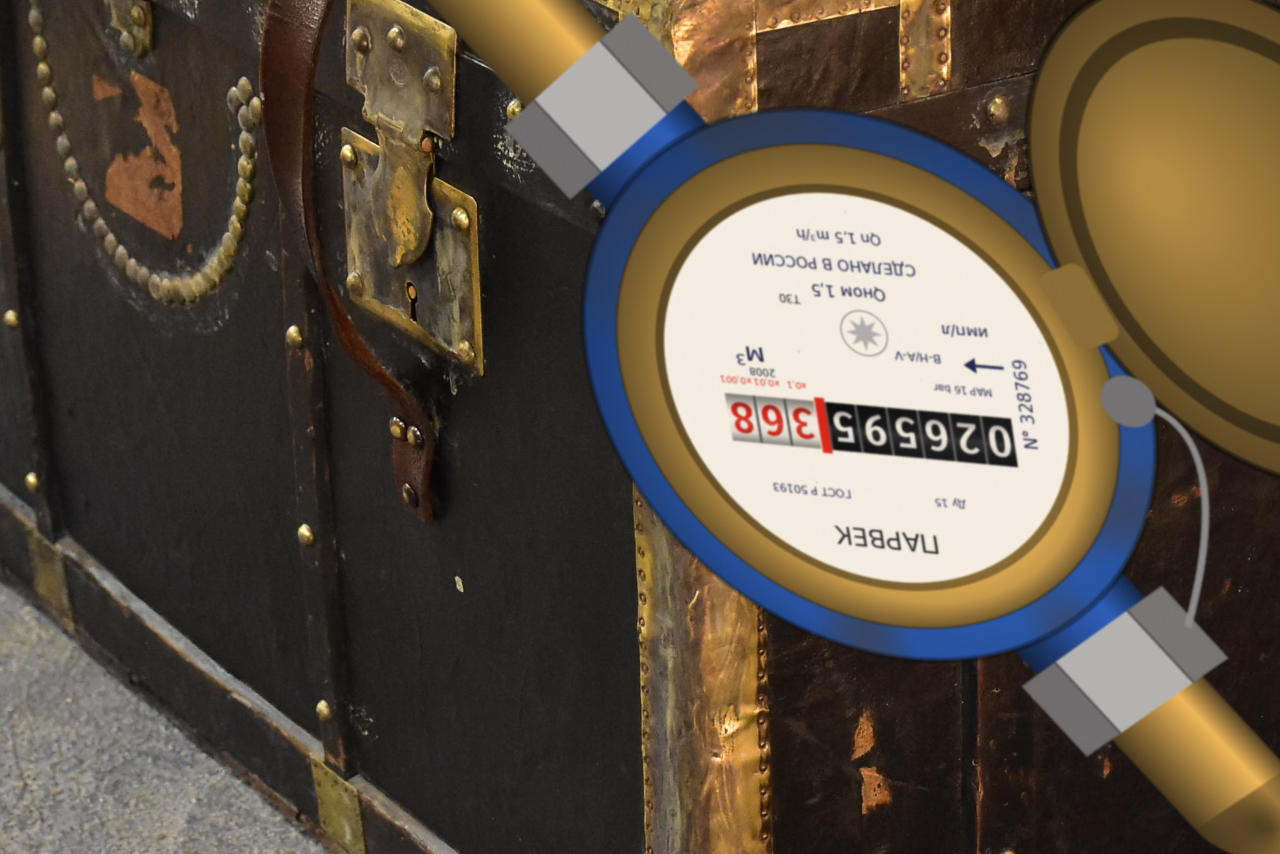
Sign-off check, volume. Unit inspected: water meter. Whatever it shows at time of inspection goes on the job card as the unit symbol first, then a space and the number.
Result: m³ 26595.368
